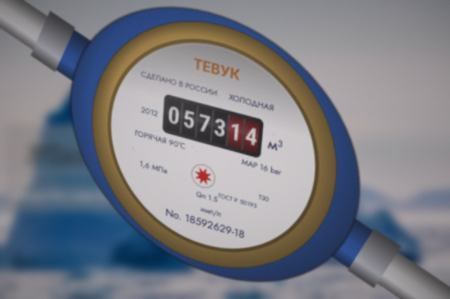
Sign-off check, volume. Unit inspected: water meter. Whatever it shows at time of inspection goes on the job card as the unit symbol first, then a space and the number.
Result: m³ 573.14
